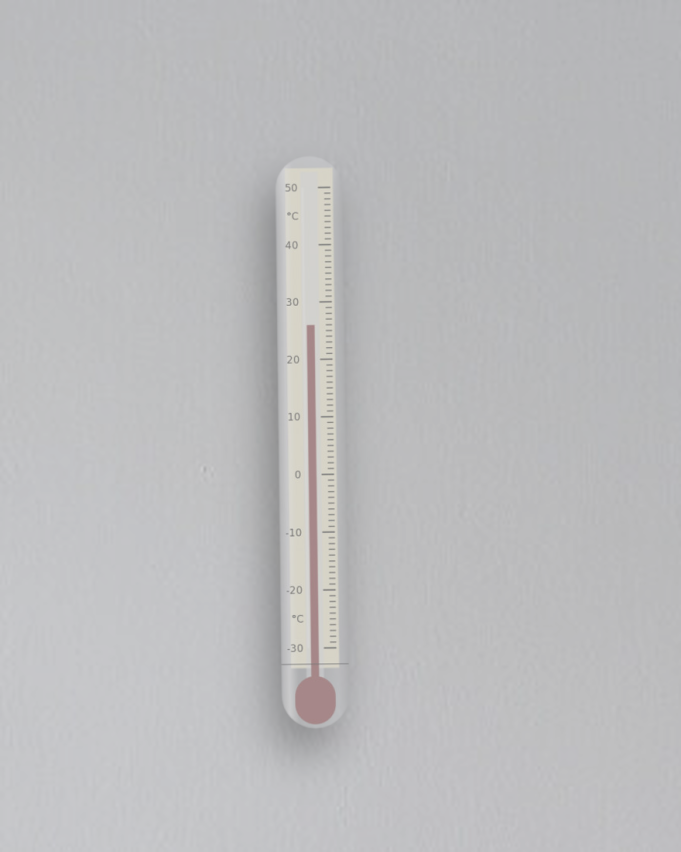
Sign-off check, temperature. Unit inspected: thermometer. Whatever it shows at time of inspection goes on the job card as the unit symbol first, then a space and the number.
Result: °C 26
